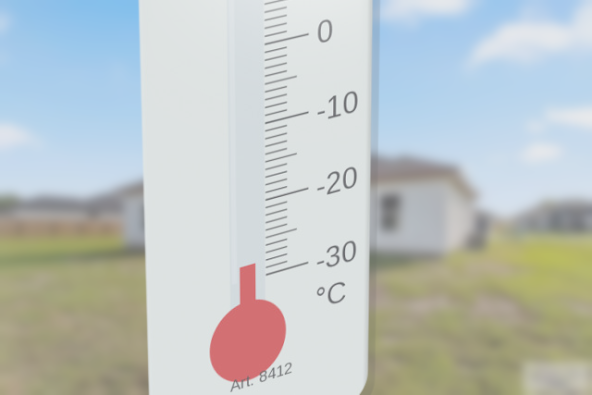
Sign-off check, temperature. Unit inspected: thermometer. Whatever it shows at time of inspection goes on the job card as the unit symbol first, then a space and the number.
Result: °C -28
